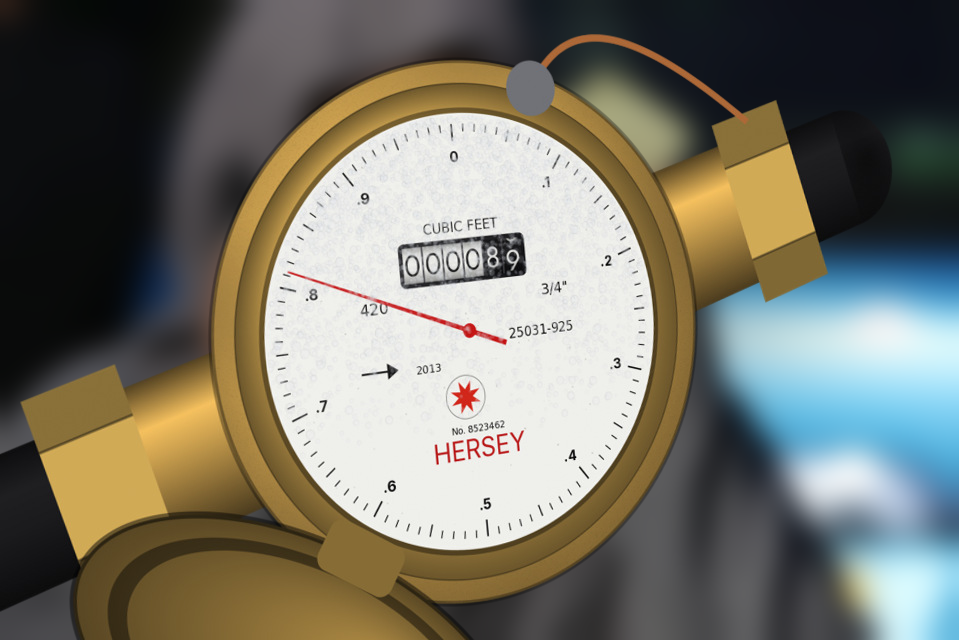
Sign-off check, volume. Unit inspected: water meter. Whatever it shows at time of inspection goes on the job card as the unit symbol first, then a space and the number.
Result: ft³ 88.81
